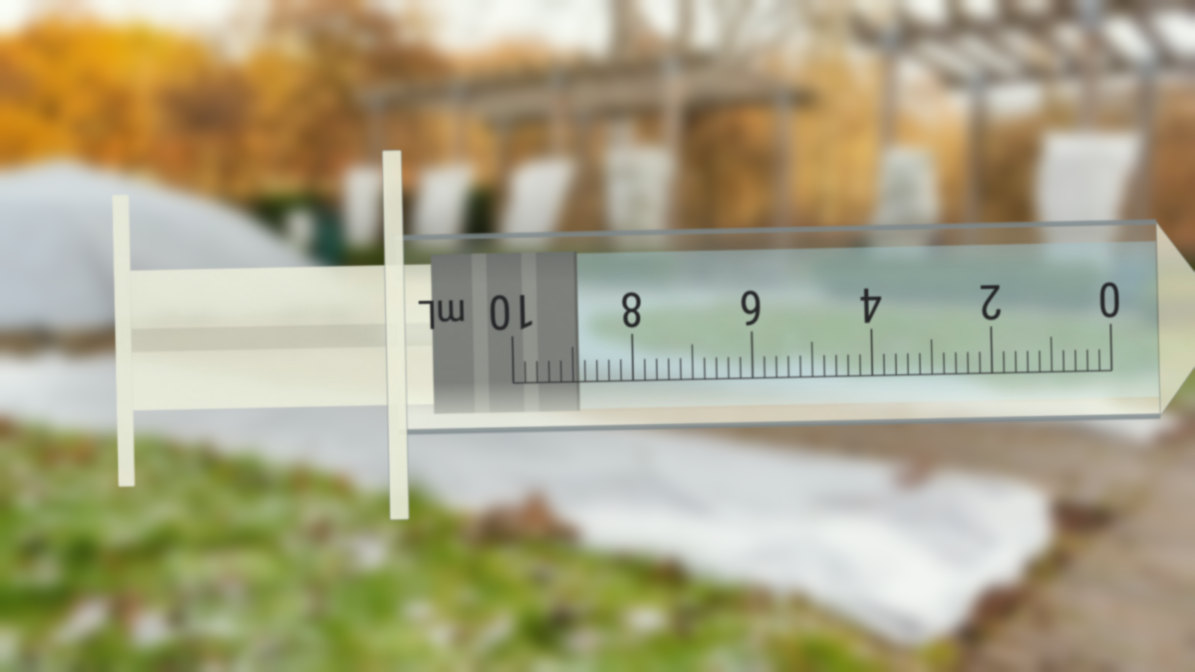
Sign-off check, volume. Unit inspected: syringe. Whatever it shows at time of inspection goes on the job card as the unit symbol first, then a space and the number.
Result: mL 8.9
